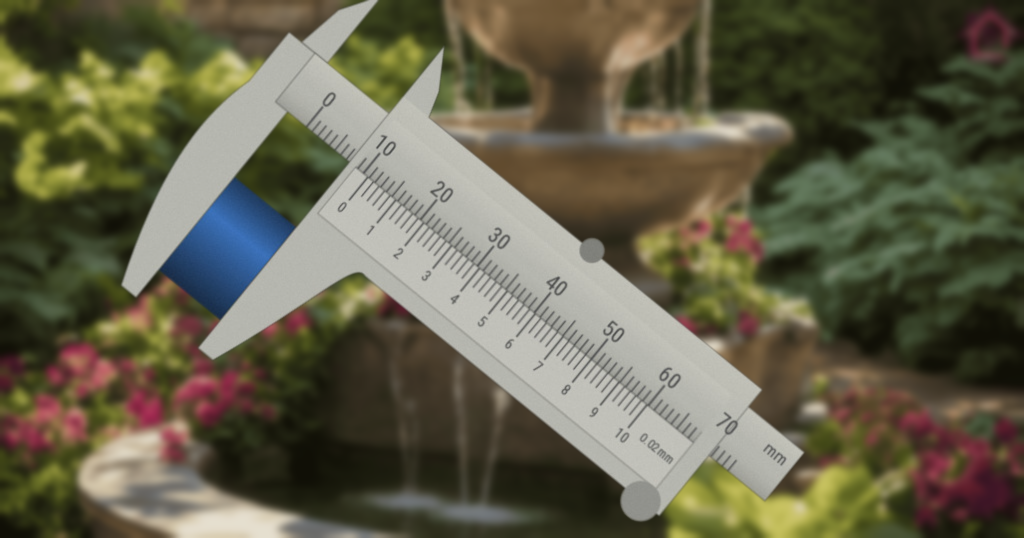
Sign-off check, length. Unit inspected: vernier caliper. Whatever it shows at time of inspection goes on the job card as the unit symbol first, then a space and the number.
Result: mm 10.8
